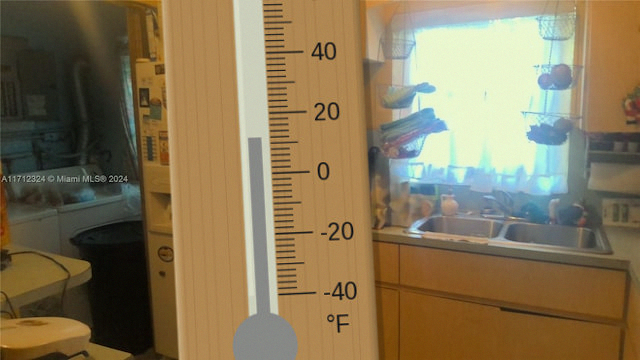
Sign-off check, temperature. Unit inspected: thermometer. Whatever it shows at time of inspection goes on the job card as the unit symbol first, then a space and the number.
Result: °F 12
